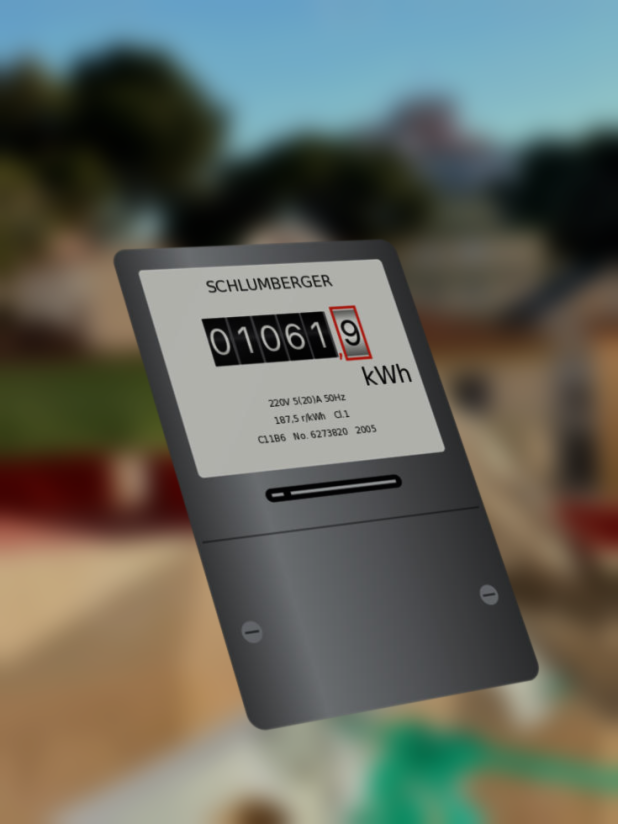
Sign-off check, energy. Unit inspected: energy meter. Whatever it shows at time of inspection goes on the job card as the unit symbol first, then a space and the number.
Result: kWh 1061.9
